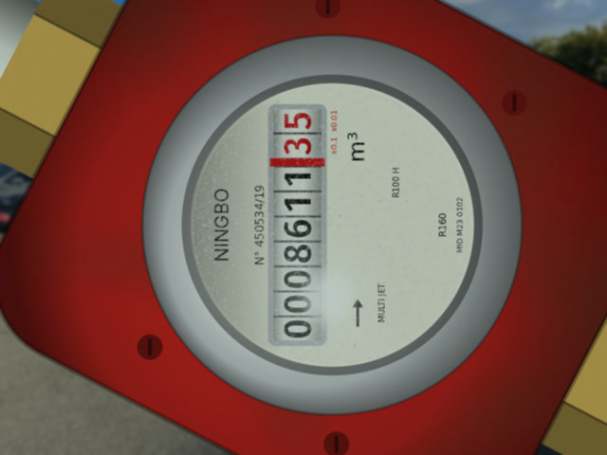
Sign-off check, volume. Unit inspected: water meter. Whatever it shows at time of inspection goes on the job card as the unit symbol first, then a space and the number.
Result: m³ 8611.35
